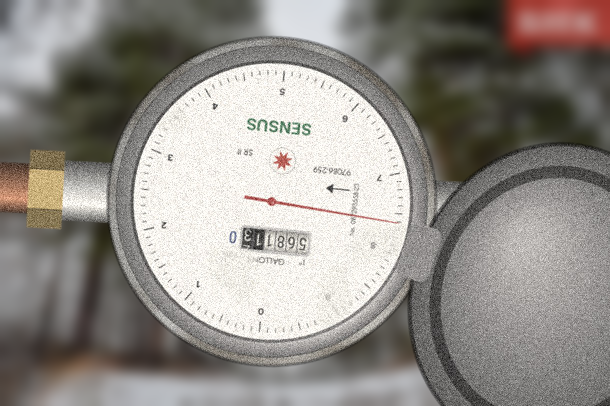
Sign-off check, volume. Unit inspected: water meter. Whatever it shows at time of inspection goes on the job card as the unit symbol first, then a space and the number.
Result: gal 5681127.6
